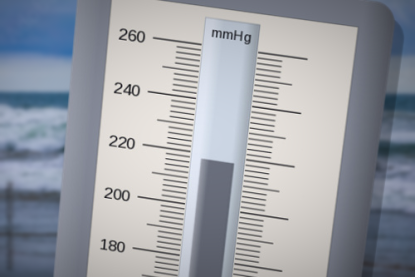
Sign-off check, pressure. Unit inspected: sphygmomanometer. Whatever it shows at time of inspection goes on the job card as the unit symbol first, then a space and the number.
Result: mmHg 218
